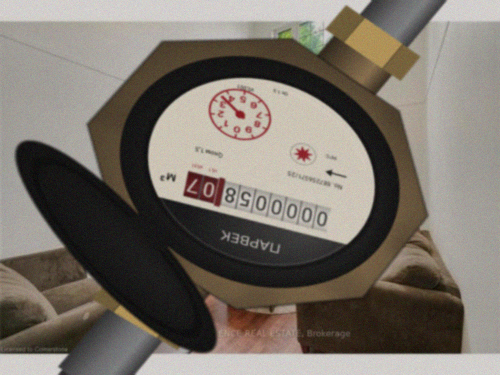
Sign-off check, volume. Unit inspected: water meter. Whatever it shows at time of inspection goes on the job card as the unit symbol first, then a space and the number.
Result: m³ 58.073
